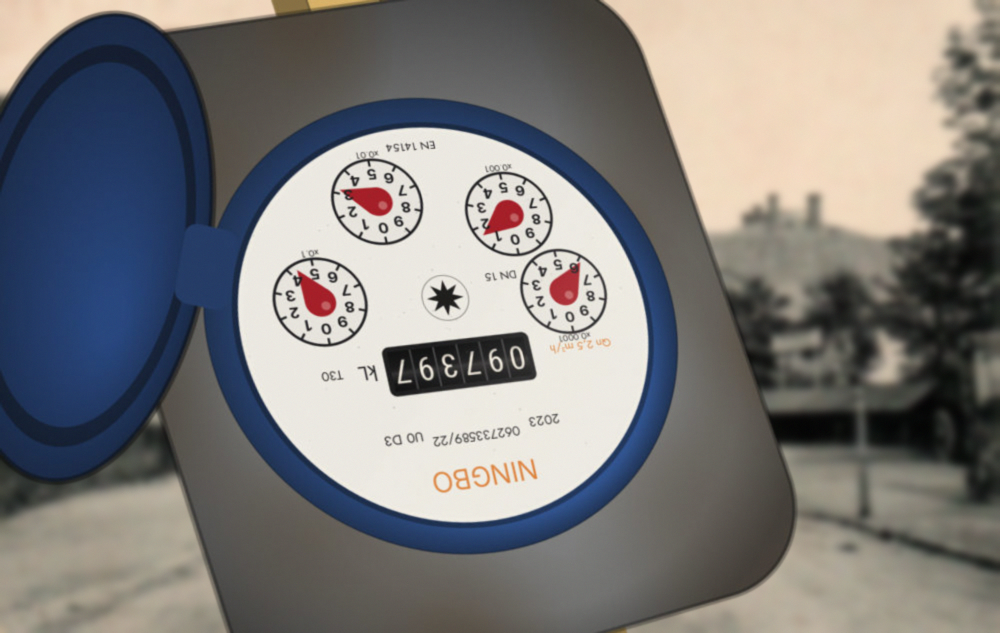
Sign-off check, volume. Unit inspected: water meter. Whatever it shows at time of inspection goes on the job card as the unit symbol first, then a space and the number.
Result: kL 97397.4316
